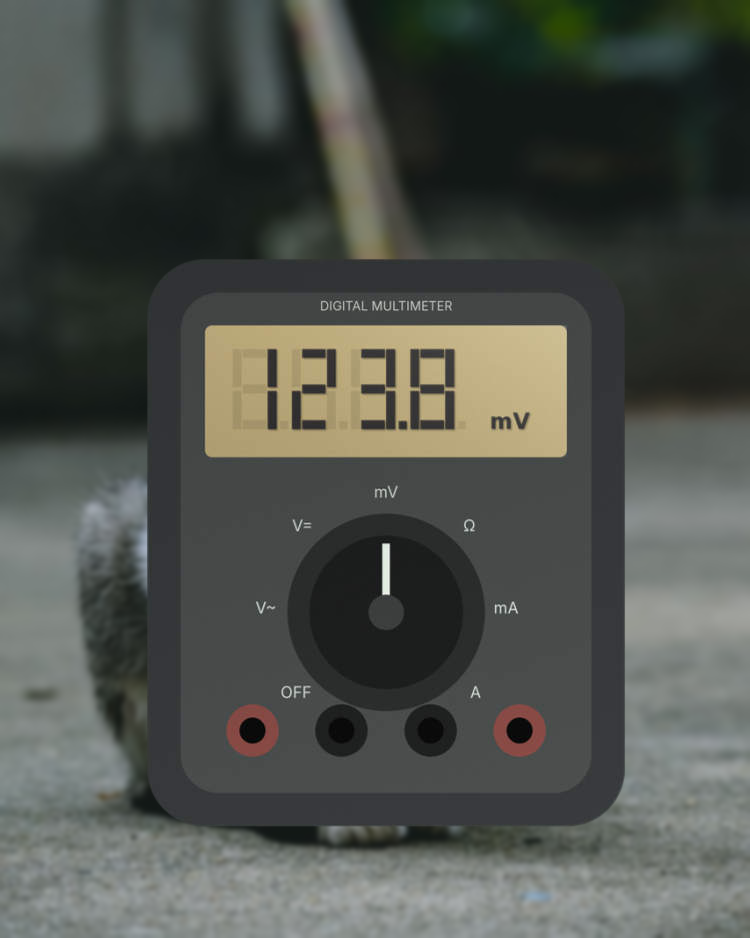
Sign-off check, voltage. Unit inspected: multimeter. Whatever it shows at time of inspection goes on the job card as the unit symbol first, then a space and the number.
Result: mV 123.8
